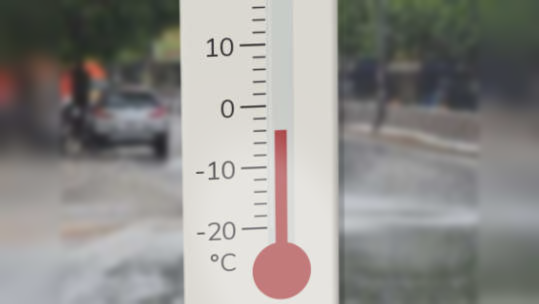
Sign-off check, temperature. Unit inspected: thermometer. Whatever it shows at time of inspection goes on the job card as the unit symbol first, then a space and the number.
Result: °C -4
